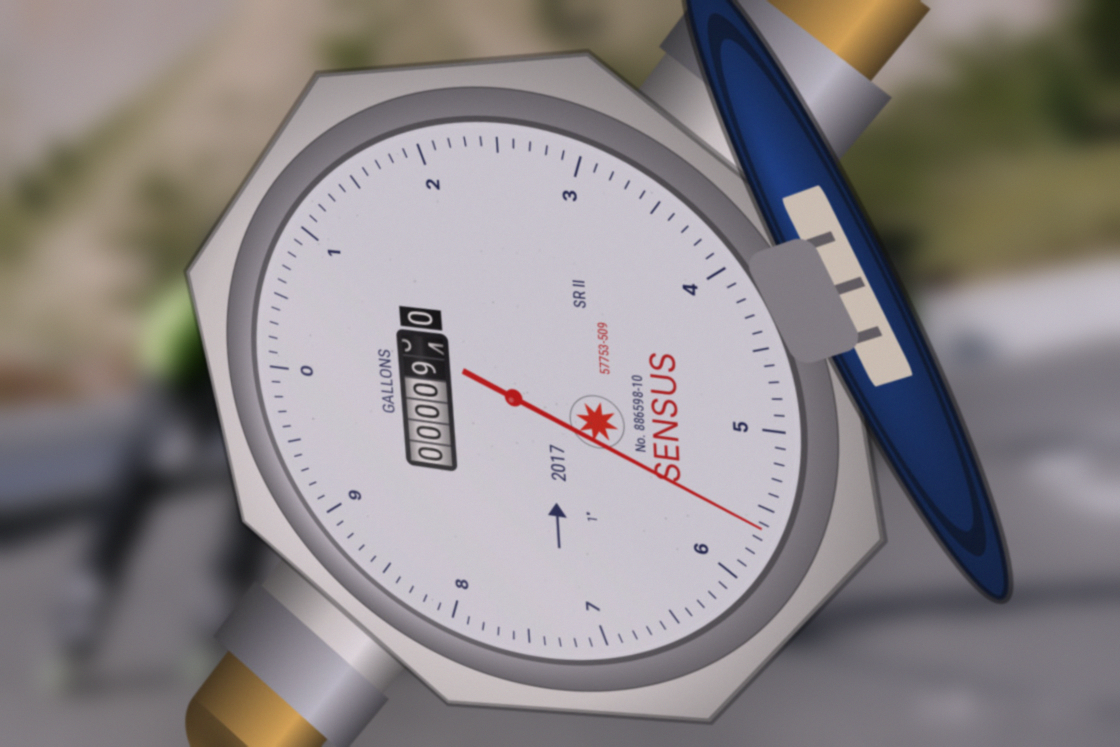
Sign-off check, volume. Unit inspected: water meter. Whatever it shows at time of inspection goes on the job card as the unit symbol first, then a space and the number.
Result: gal 935.6
